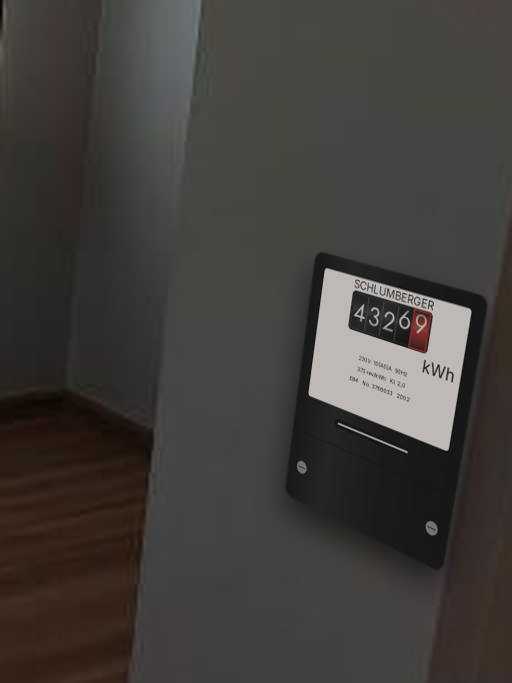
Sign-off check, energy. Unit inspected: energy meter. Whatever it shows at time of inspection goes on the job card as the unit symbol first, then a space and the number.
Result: kWh 4326.9
